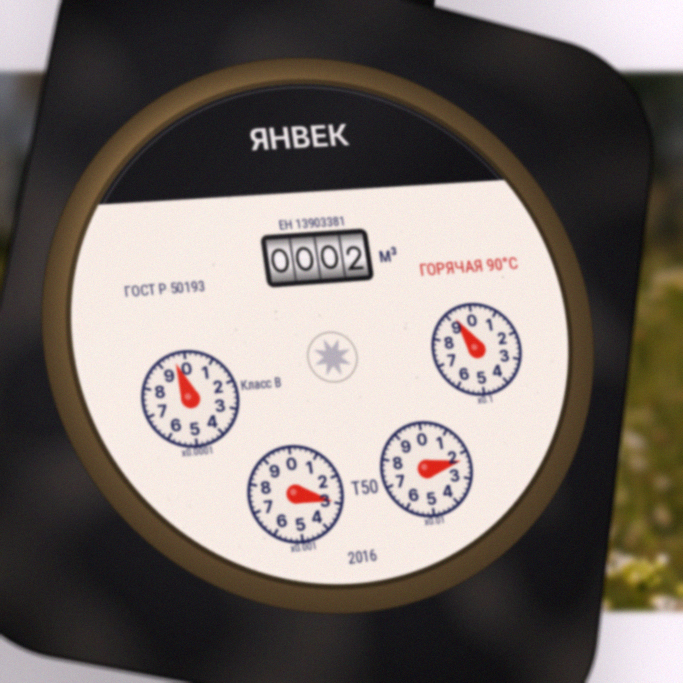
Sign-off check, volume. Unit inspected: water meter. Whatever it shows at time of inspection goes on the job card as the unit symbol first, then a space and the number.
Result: m³ 1.9229
